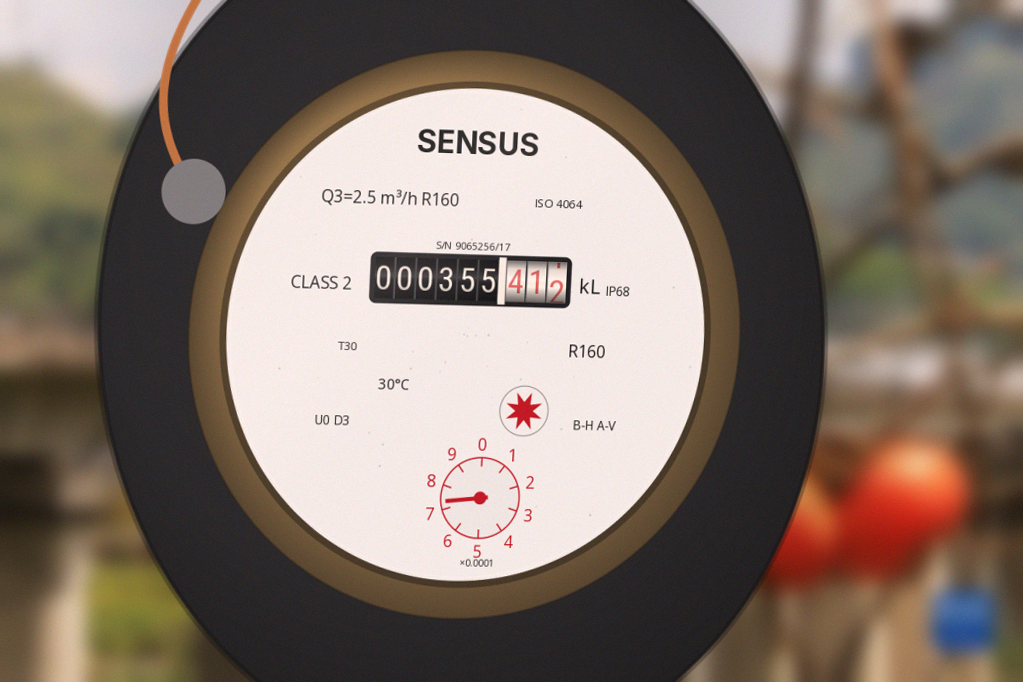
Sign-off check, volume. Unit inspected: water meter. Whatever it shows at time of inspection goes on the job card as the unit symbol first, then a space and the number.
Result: kL 355.4117
